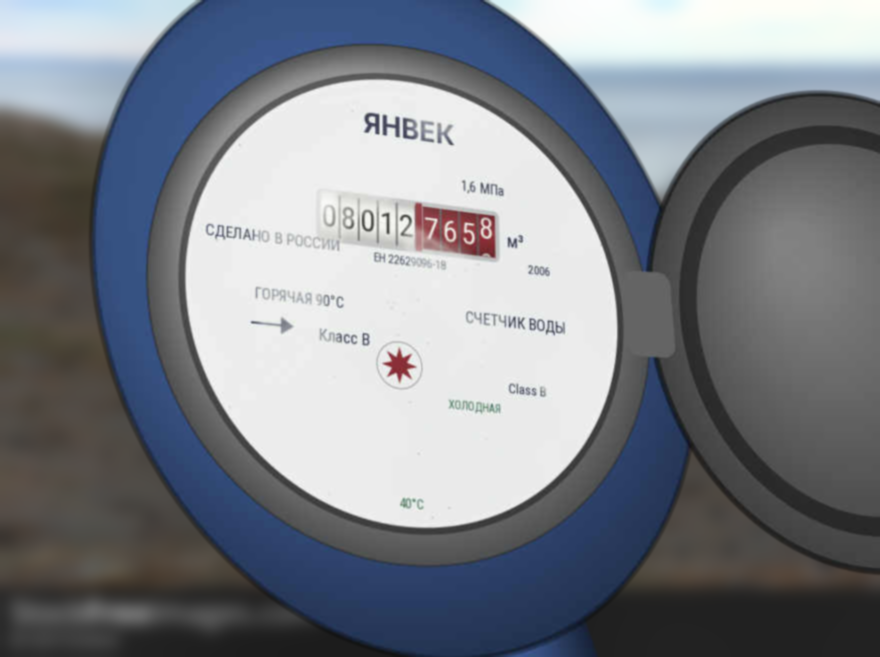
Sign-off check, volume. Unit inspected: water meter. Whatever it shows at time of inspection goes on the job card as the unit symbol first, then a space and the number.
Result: m³ 8012.7658
